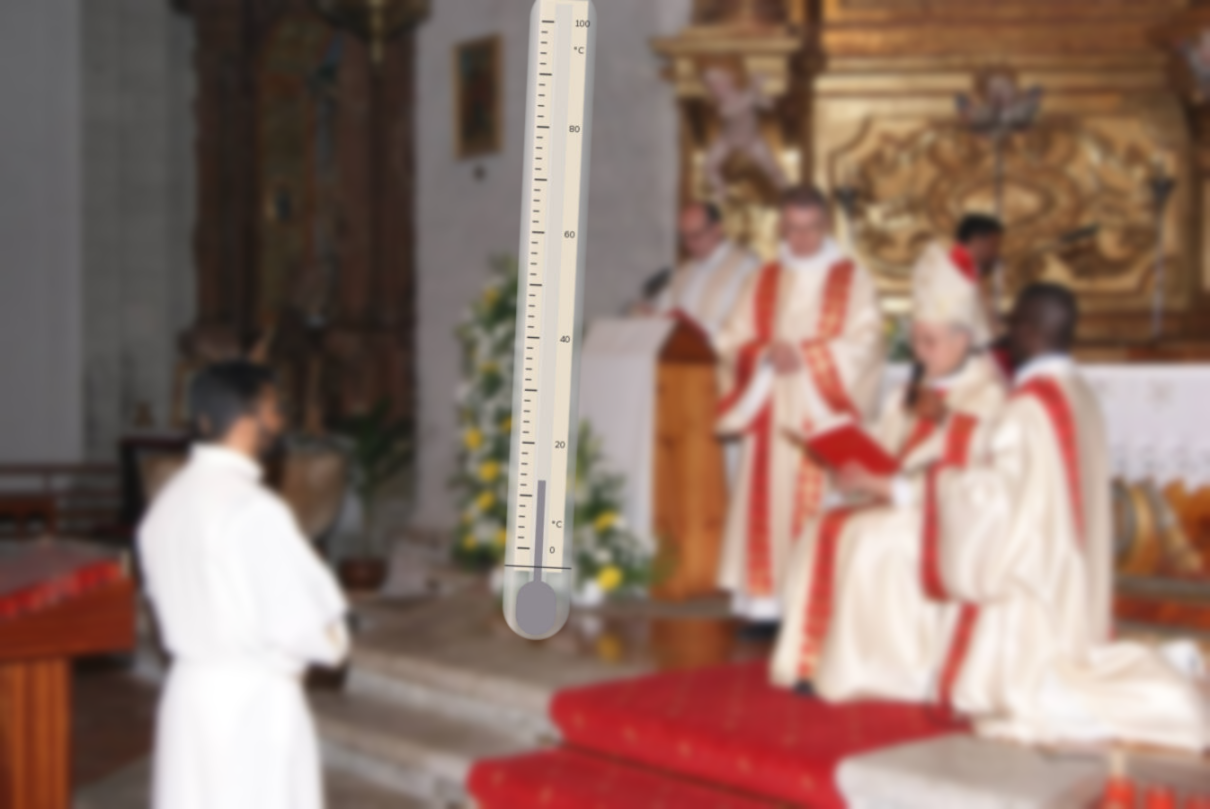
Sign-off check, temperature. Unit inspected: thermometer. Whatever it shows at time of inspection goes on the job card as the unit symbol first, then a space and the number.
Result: °C 13
